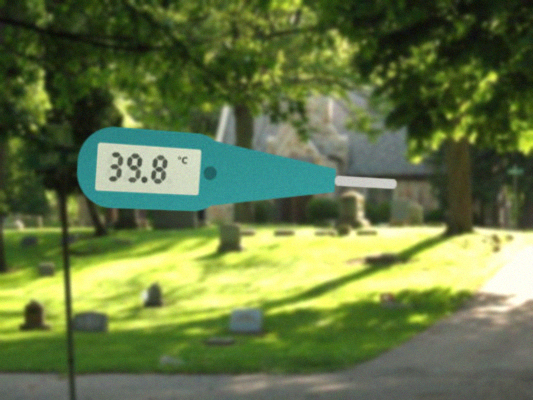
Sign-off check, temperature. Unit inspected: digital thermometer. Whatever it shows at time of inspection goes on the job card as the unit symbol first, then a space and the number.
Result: °C 39.8
